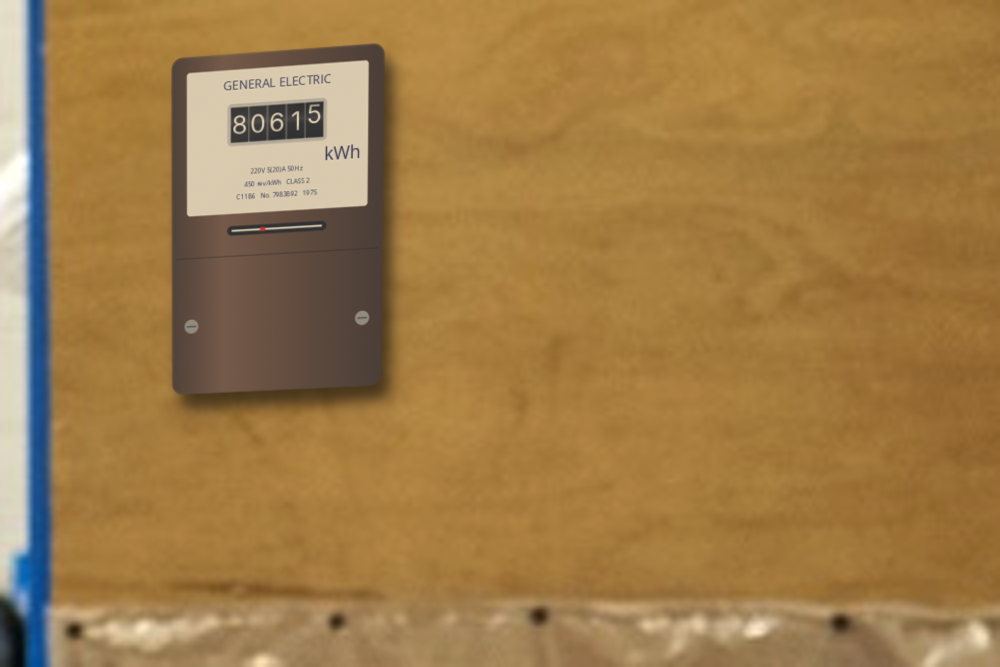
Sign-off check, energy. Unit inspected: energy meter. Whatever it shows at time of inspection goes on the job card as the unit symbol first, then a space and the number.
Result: kWh 80615
